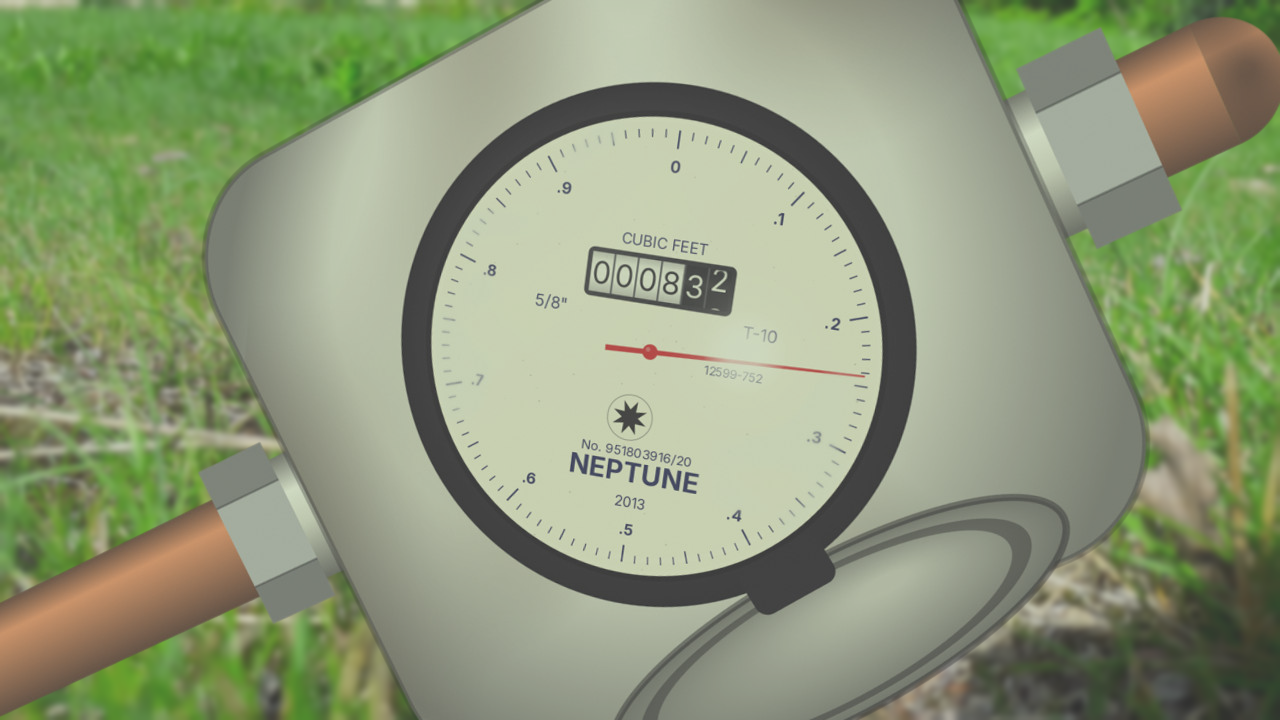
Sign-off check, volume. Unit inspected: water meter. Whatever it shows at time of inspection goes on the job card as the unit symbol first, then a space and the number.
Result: ft³ 832.24
